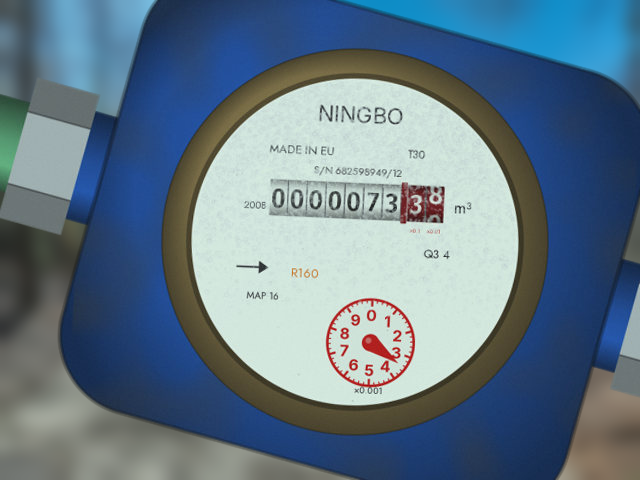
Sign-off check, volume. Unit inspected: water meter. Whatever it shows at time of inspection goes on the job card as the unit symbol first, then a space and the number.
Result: m³ 73.383
